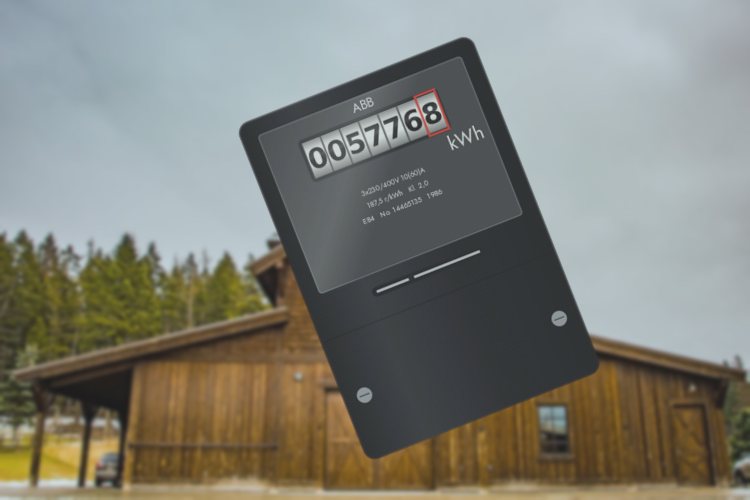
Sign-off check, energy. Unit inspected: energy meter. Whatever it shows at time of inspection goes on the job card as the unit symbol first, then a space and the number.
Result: kWh 5776.8
